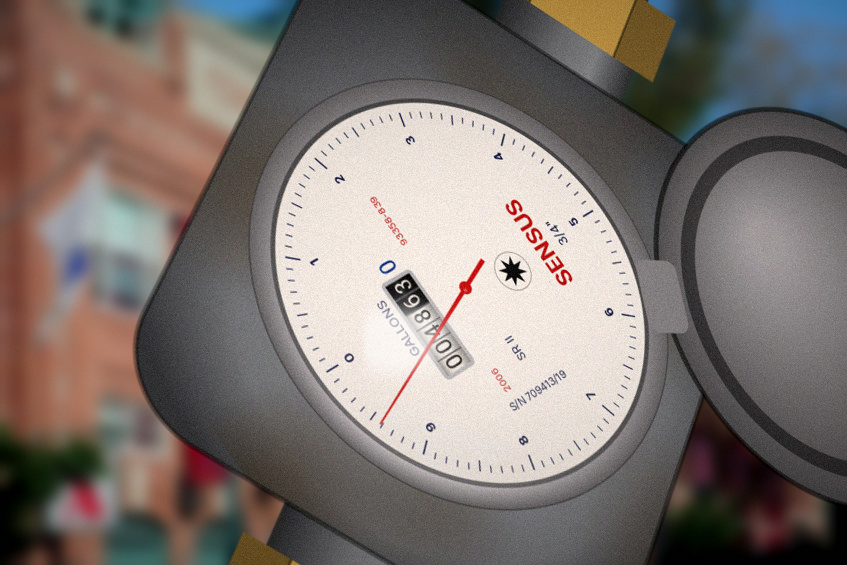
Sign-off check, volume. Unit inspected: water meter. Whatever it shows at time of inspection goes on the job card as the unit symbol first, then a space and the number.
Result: gal 48629.4
